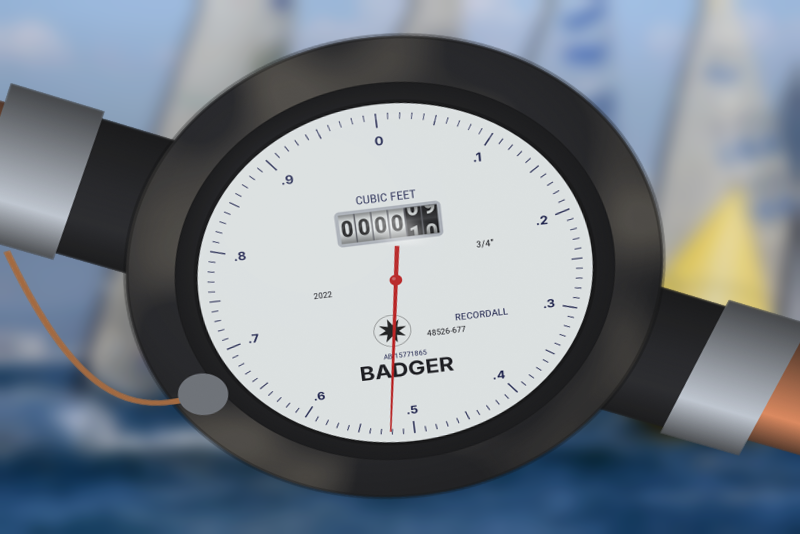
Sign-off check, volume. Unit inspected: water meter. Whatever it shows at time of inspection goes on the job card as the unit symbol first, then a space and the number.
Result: ft³ 9.52
